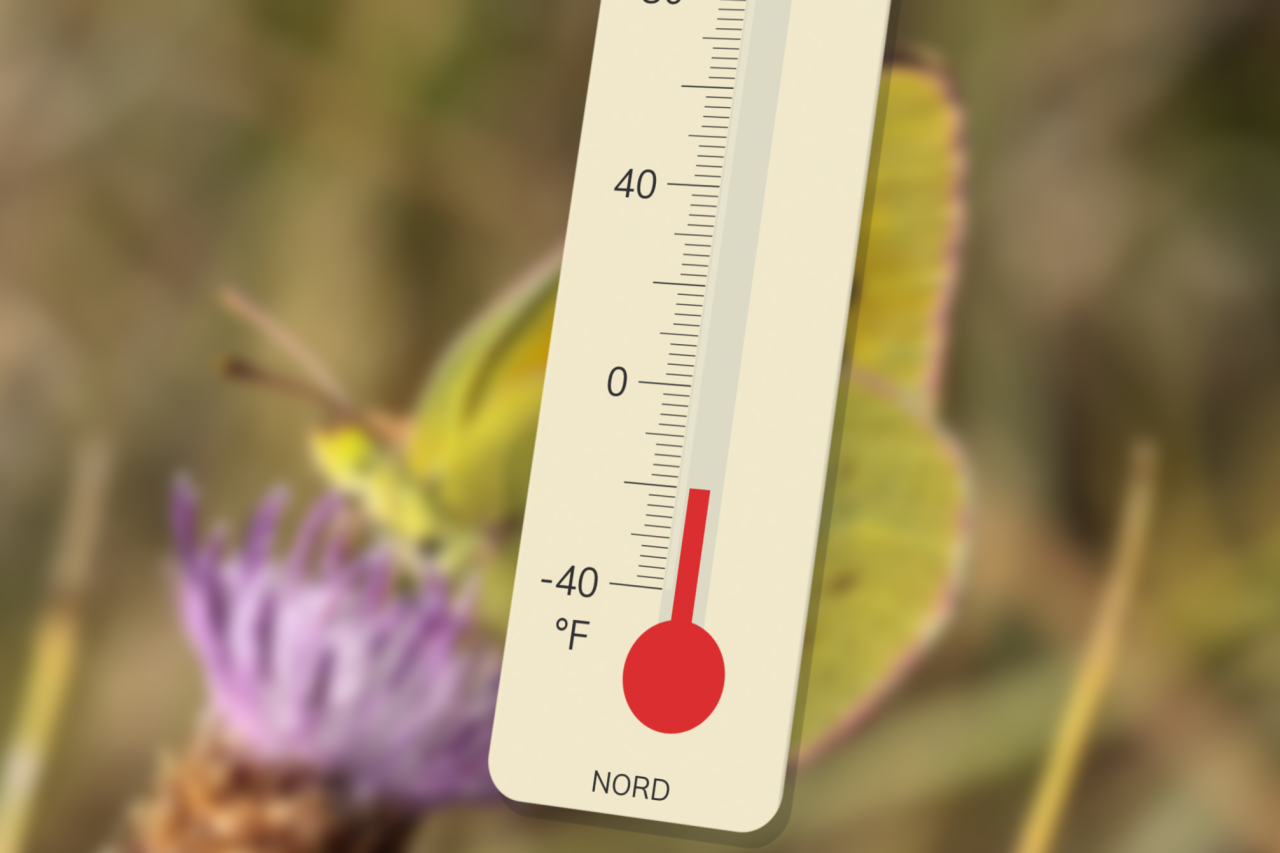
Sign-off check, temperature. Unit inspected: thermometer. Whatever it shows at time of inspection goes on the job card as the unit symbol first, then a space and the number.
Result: °F -20
